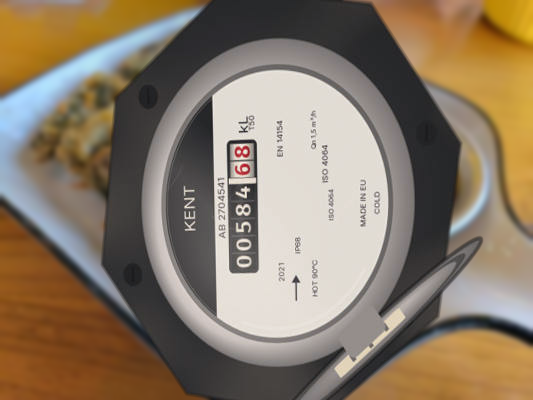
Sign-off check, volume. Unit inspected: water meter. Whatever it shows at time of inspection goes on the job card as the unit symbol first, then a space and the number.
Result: kL 584.68
